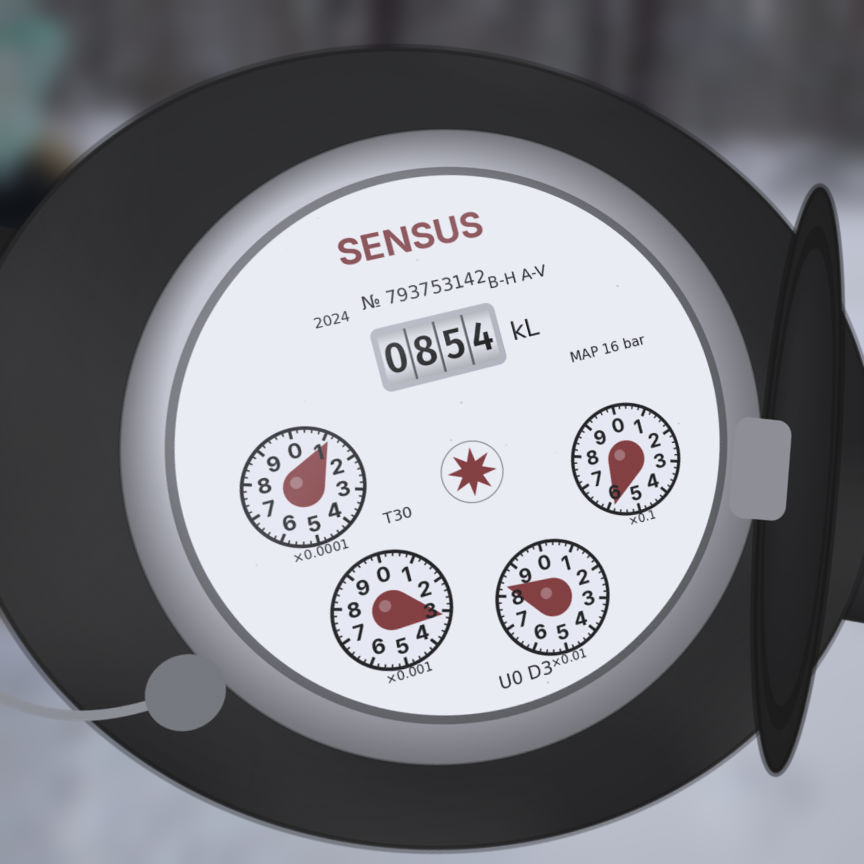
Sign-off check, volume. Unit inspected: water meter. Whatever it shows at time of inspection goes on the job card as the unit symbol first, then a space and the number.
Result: kL 854.5831
